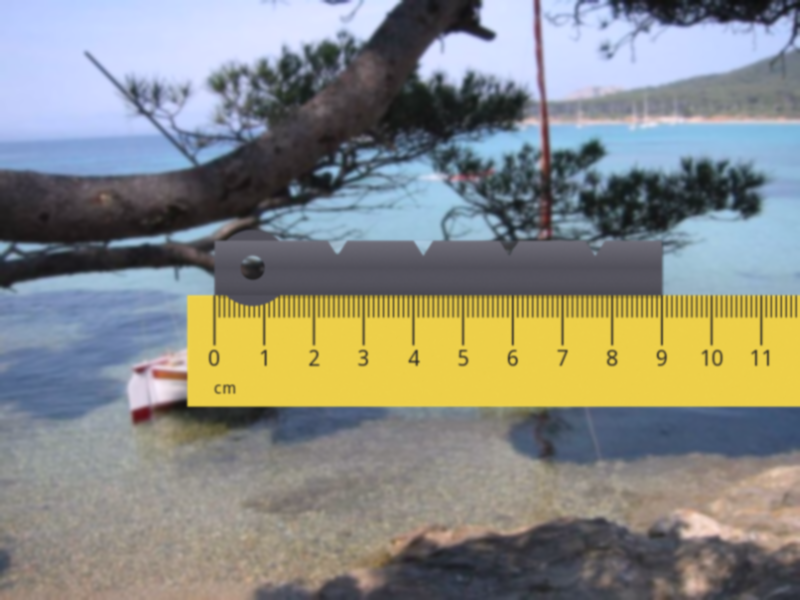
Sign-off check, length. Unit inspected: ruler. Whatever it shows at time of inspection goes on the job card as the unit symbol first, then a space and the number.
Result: cm 9
